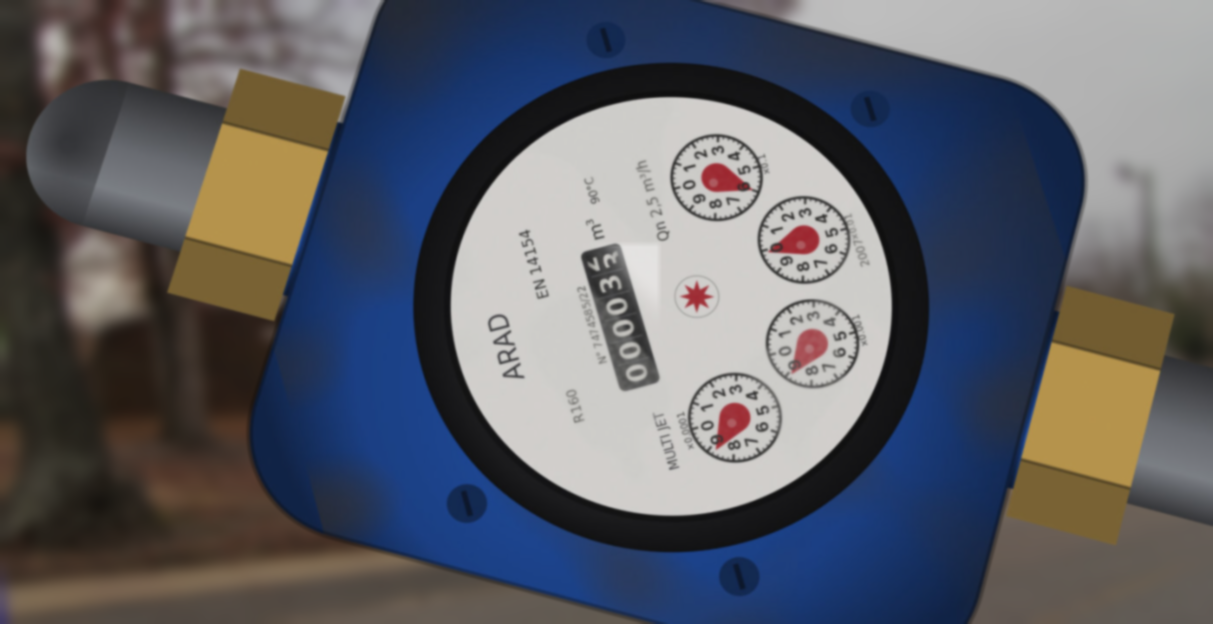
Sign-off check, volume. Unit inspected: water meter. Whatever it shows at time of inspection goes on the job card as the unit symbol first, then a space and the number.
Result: m³ 32.5988
